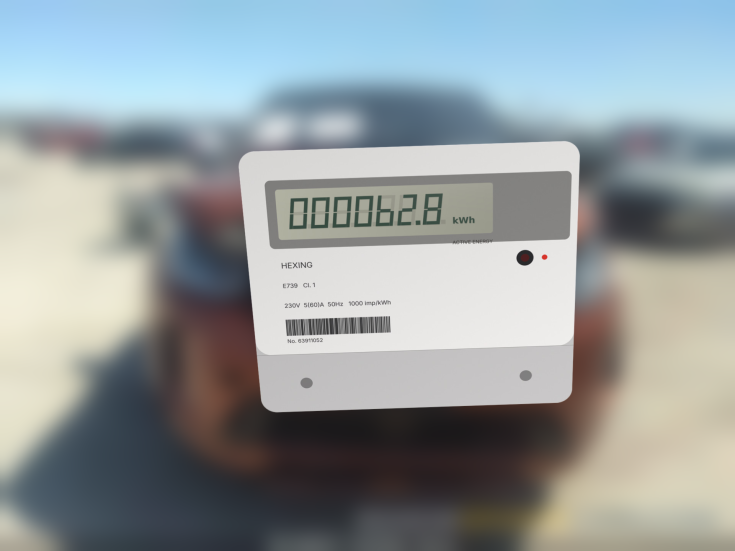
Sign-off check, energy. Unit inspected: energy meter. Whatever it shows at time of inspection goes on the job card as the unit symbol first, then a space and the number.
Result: kWh 62.8
